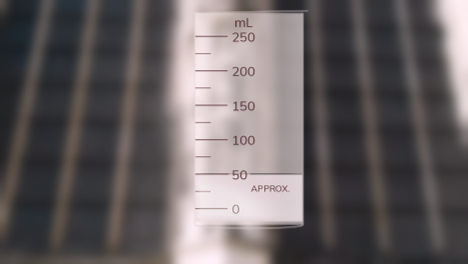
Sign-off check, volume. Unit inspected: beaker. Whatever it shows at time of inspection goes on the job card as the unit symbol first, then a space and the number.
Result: mL 50
